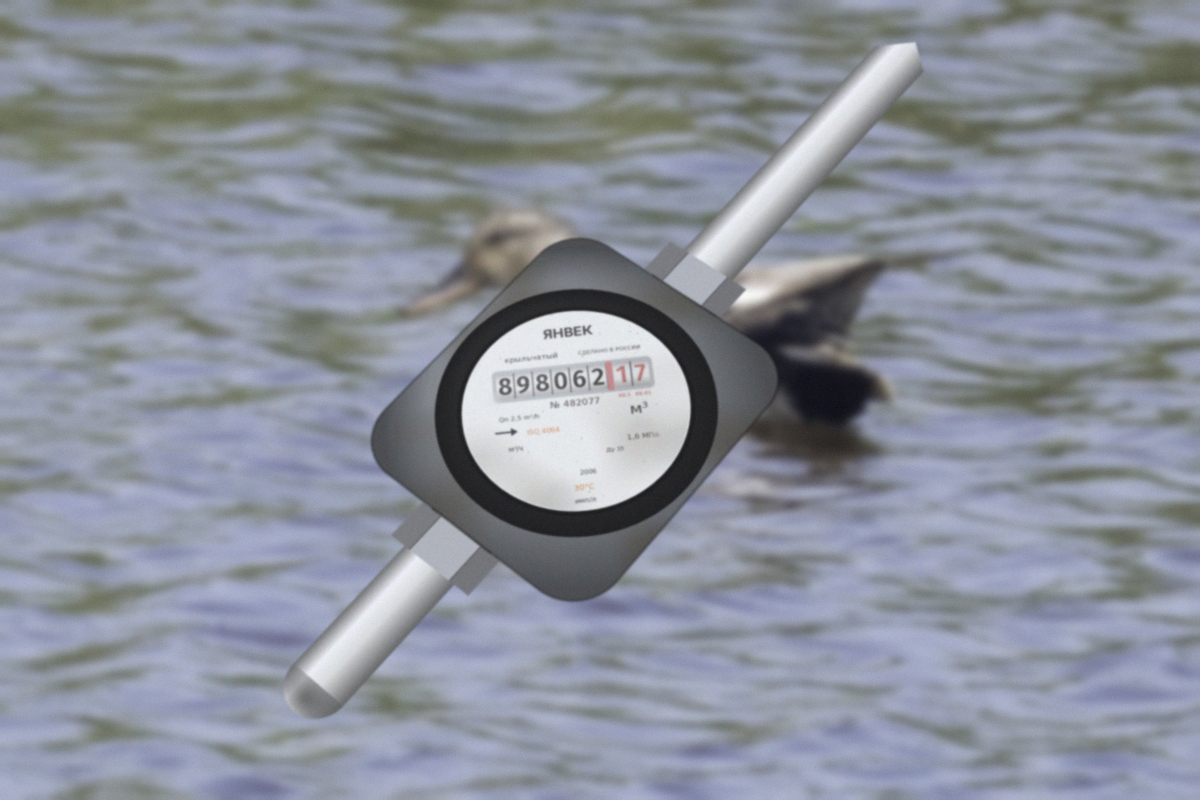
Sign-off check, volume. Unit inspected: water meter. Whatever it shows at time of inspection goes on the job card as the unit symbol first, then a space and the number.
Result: m³ 898062.17
